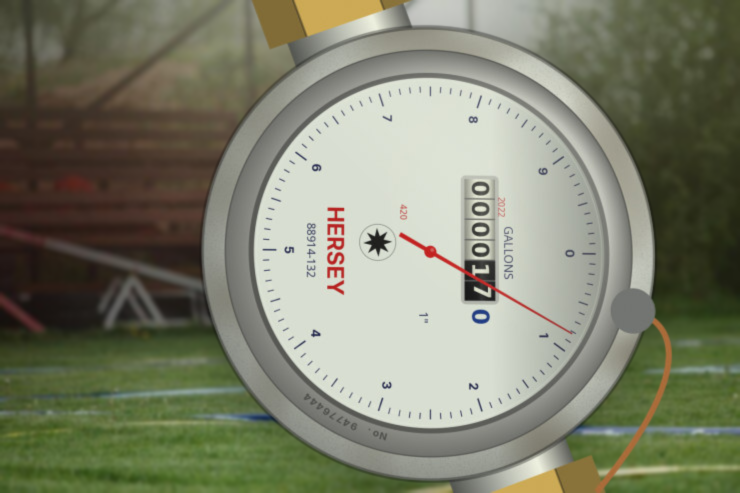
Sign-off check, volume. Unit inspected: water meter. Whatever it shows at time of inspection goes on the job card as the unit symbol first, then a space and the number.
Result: gal 170.8
